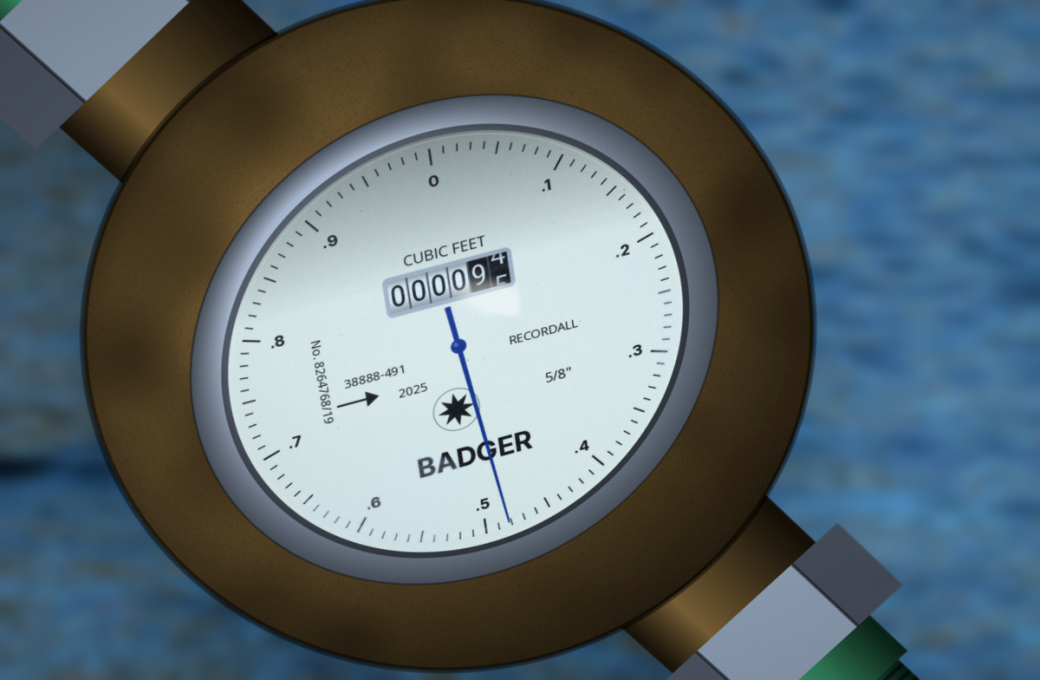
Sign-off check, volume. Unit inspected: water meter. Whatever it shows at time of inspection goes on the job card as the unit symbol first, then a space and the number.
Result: ft³ 94.48
